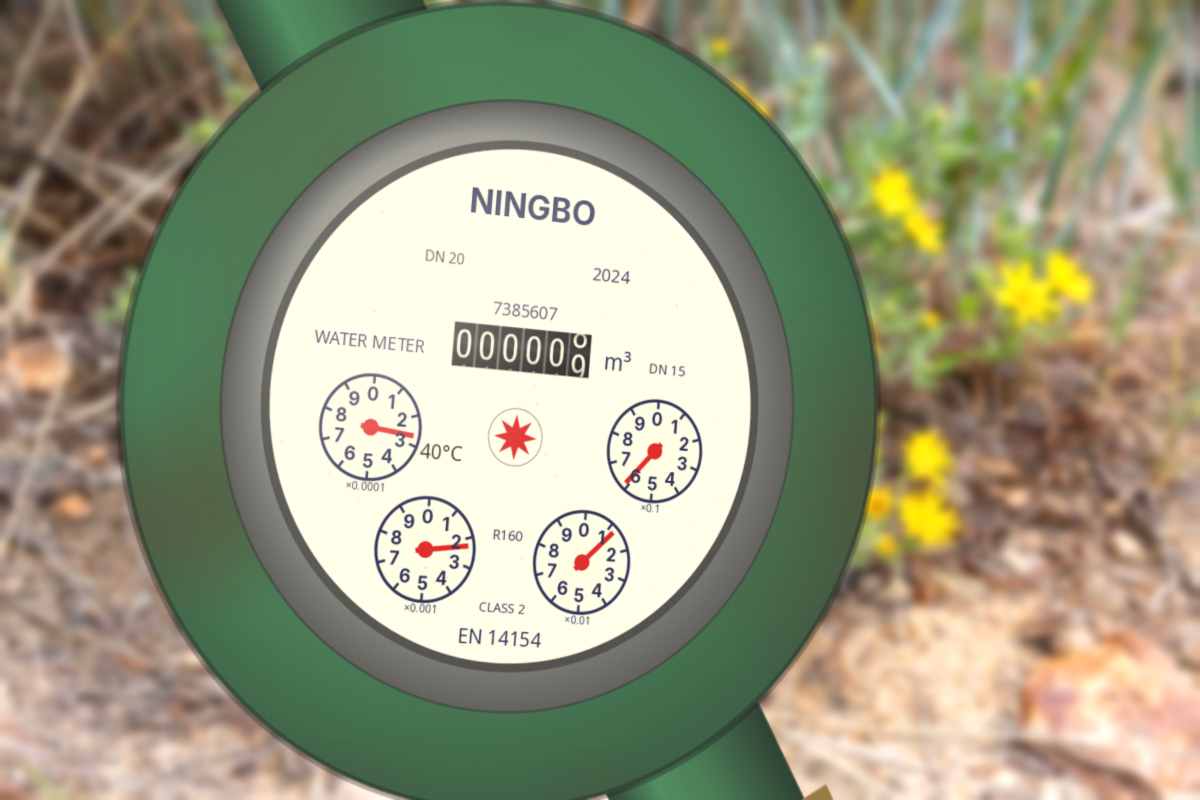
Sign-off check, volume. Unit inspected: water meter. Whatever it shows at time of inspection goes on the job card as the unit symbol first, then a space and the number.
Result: m³ 8.6122
